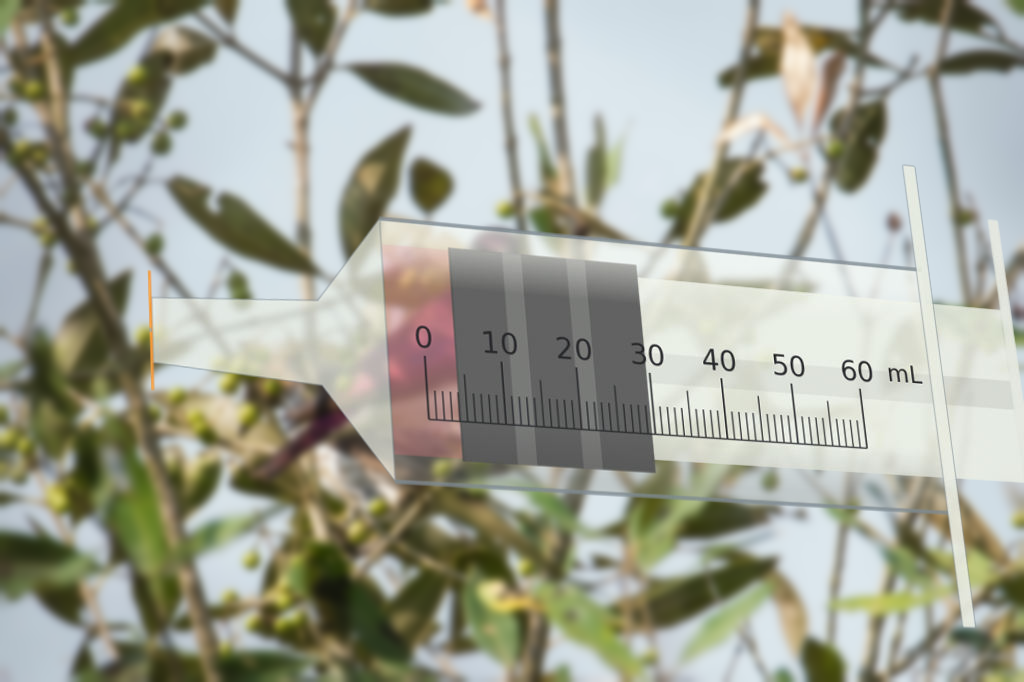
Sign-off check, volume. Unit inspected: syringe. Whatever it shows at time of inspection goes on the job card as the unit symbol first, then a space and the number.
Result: mL 4
